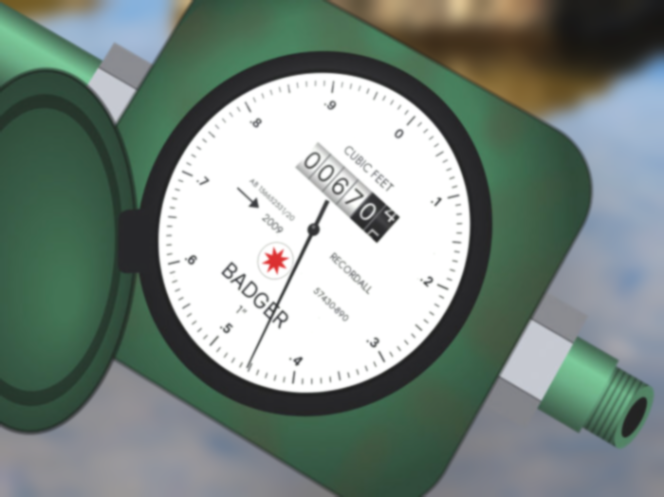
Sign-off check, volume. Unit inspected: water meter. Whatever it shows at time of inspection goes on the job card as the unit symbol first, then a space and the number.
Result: ft³ 6704.45
